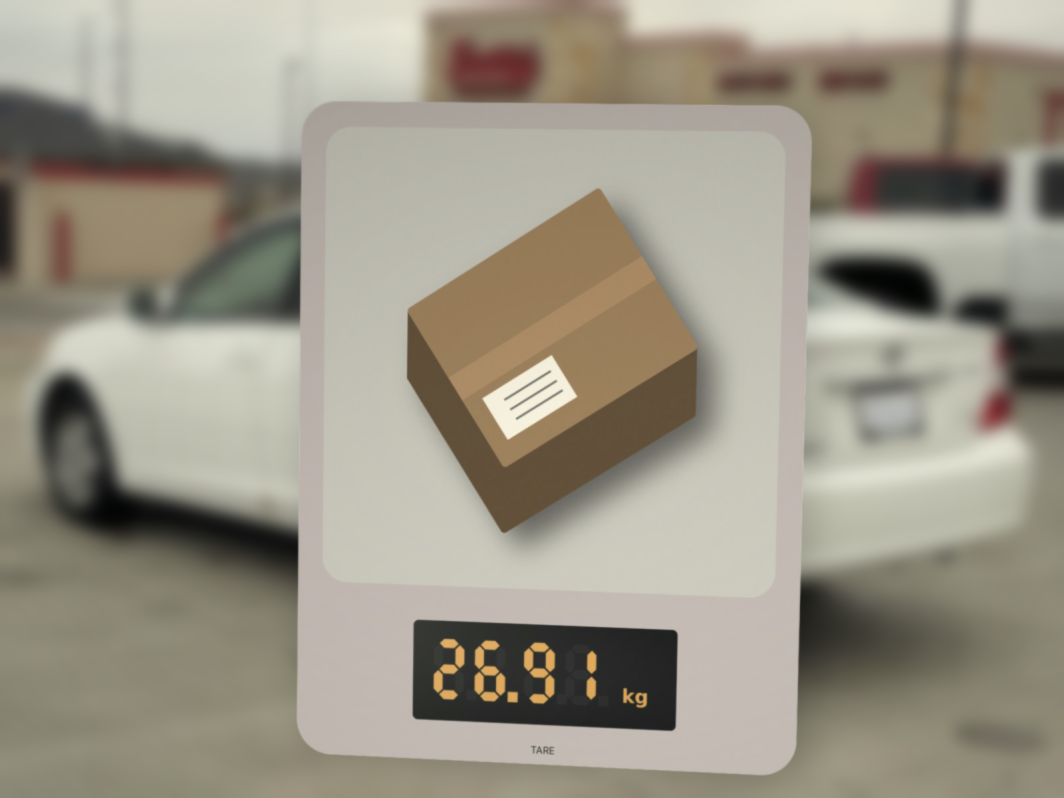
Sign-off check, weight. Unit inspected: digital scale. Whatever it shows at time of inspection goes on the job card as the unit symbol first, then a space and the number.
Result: kg 26.91
